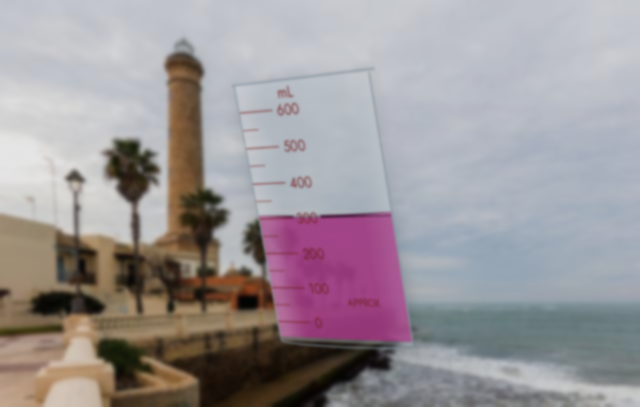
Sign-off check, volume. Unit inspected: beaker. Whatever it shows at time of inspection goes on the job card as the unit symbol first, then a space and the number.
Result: mL 300
